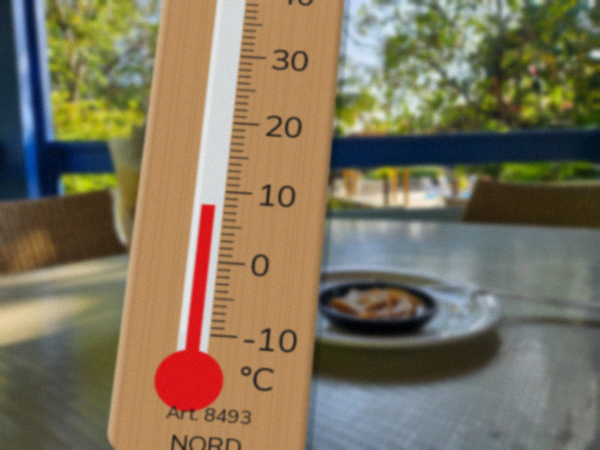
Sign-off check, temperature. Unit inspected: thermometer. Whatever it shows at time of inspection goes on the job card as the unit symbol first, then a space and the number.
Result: °C 8
